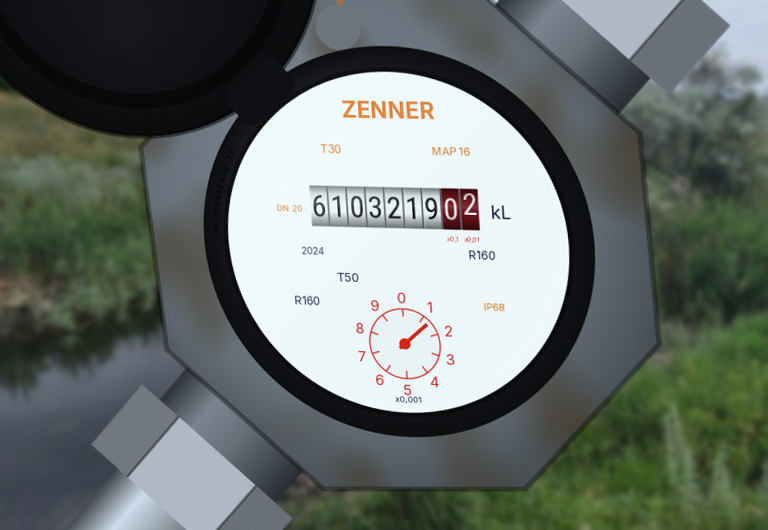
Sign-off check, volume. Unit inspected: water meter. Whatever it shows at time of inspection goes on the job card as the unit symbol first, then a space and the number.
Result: kL 6103219.021
